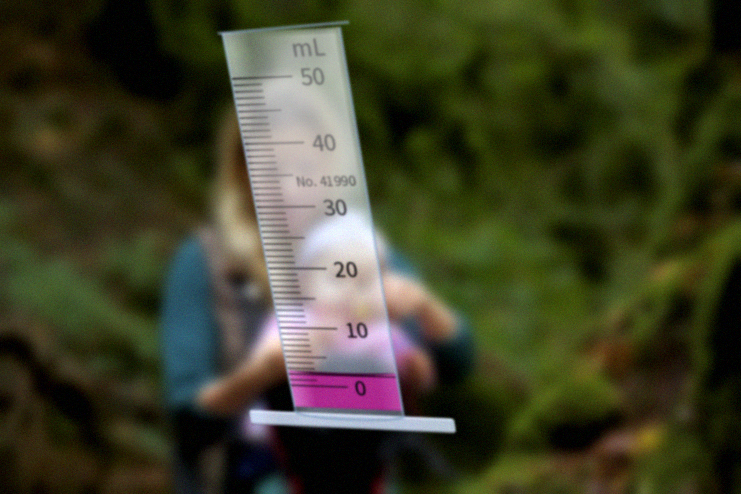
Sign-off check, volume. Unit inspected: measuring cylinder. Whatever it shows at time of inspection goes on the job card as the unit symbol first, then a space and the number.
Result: mL 2
